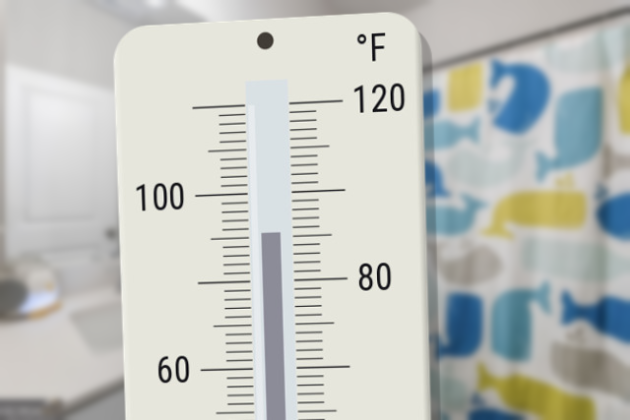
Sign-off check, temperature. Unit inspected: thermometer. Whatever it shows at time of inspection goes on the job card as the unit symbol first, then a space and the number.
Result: °F 91
